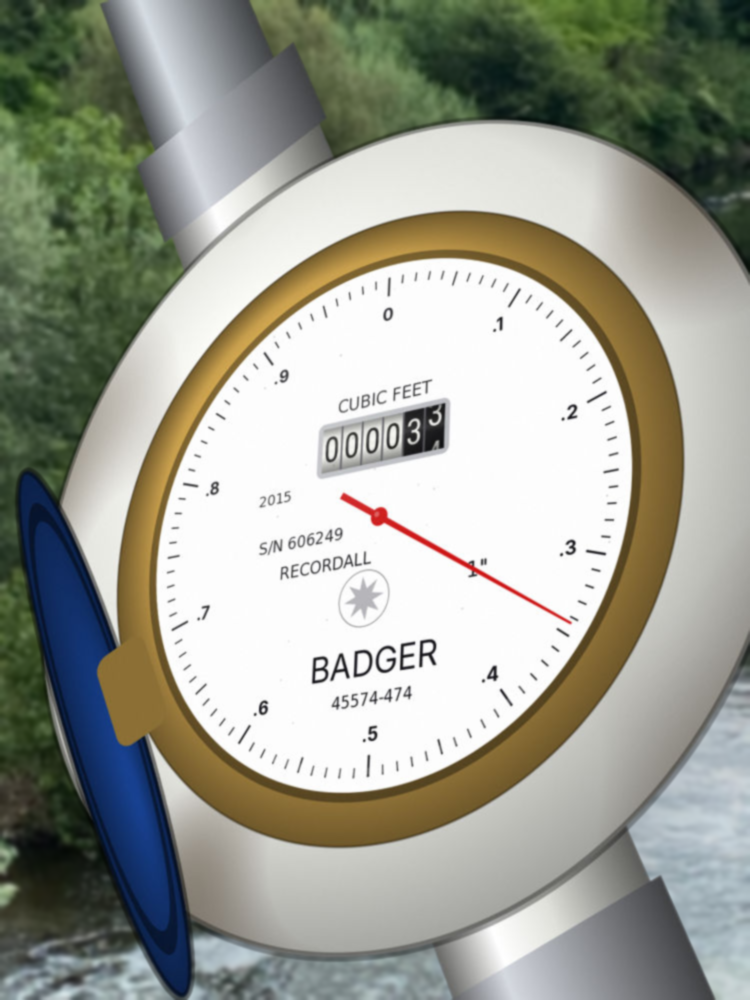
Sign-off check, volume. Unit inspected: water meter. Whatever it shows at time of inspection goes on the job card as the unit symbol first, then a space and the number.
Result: ft³ 33.34
